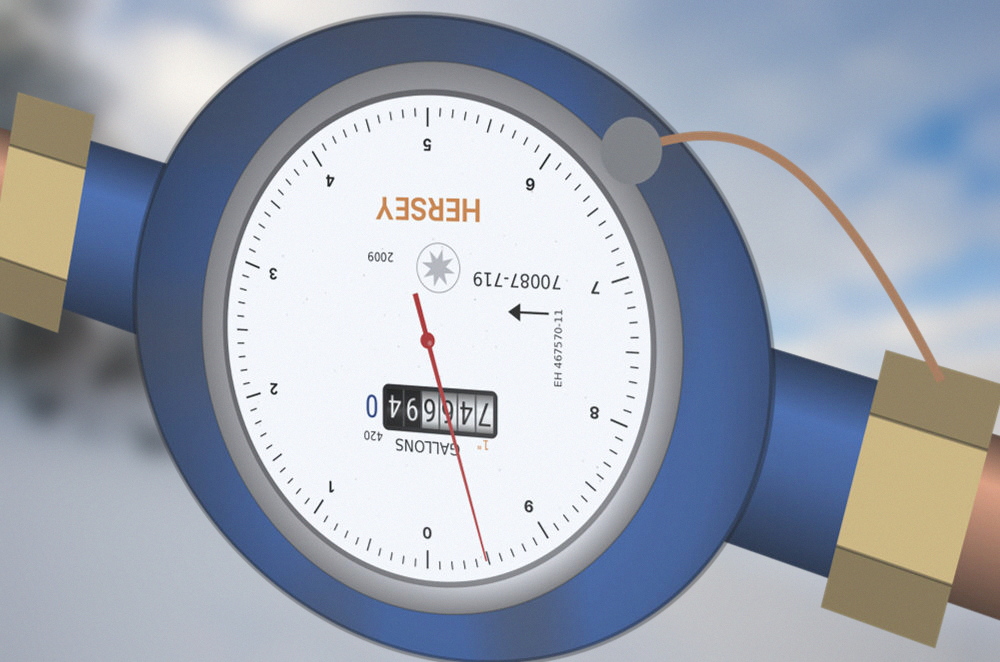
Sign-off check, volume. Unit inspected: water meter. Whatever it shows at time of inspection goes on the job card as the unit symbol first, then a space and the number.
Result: gal 7466939.5
